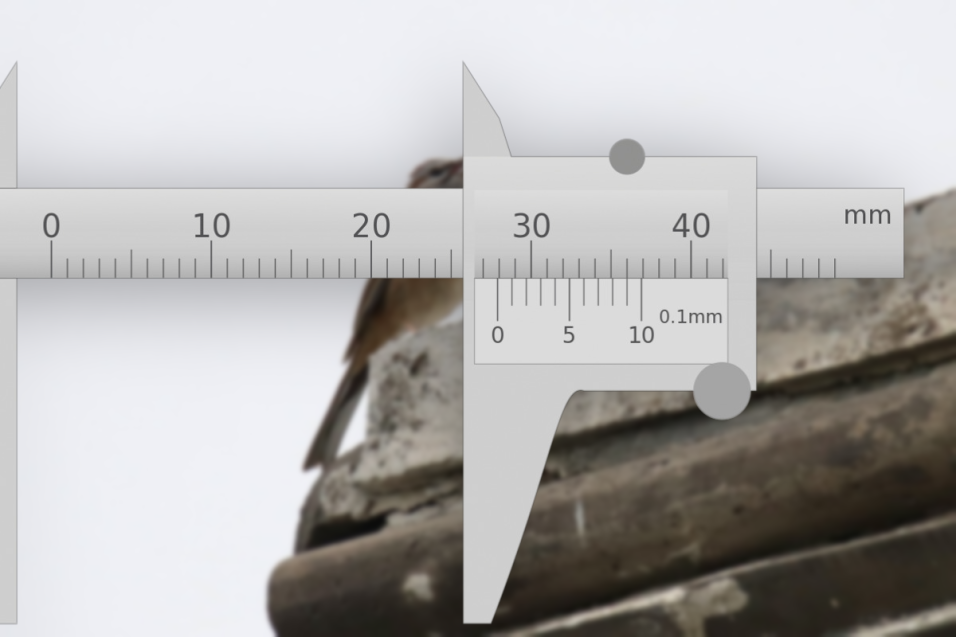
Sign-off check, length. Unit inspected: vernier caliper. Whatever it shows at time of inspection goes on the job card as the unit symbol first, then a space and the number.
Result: mm 27.9
